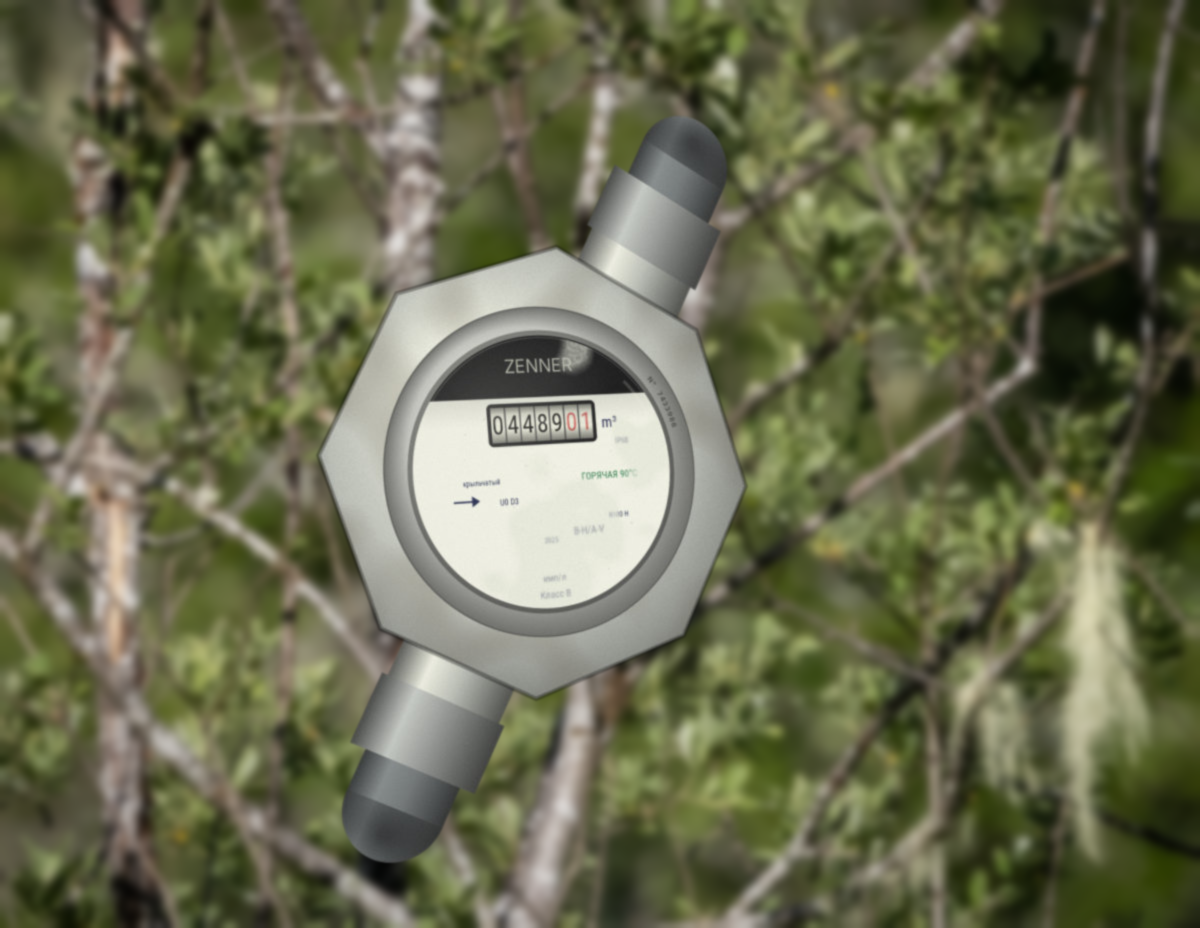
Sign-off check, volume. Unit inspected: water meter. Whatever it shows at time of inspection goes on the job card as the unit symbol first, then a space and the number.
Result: m³ 4489.01
